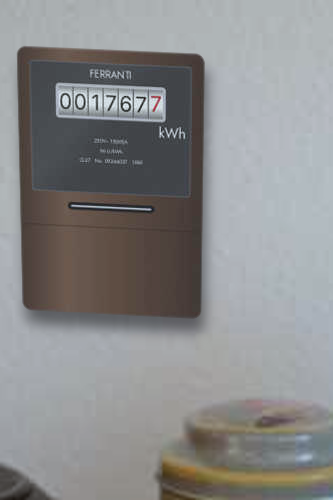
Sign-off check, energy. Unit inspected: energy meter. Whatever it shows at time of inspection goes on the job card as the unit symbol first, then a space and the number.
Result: kWh 1767.7
